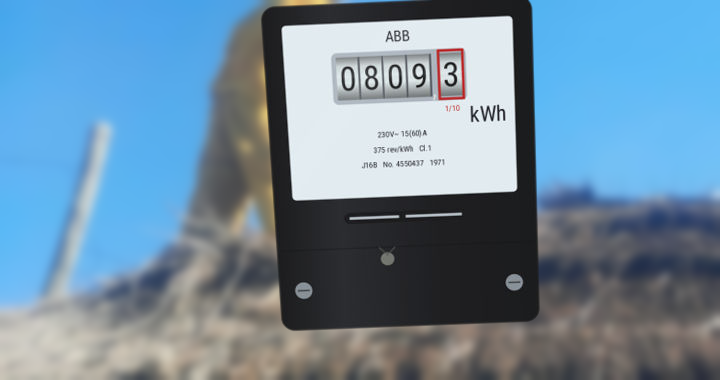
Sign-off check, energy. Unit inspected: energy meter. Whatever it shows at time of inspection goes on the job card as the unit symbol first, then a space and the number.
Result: kWh 809.3
